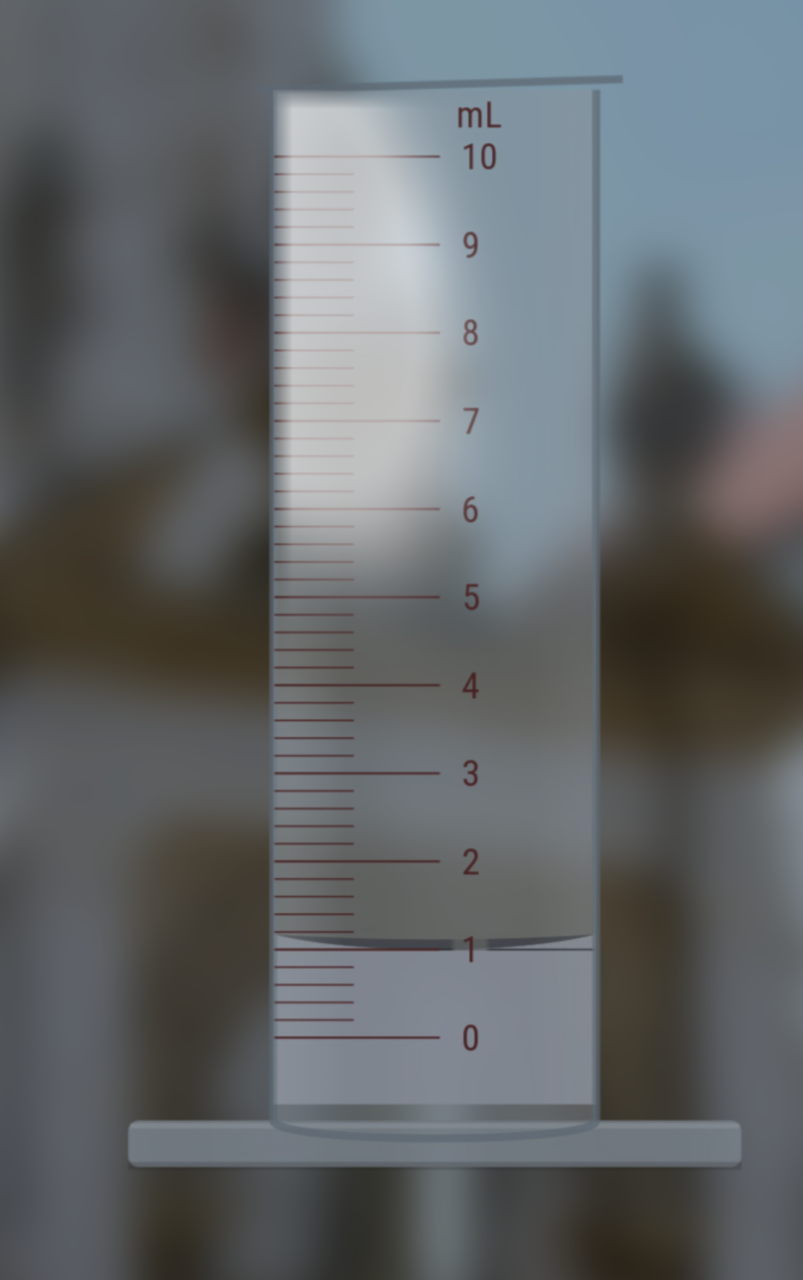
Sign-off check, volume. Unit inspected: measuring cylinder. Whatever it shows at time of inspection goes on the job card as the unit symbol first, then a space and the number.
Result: mL 1
